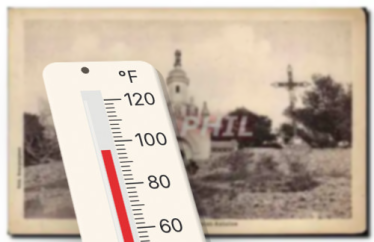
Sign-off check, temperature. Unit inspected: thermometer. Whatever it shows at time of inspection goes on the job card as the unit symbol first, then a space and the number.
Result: °F 96
